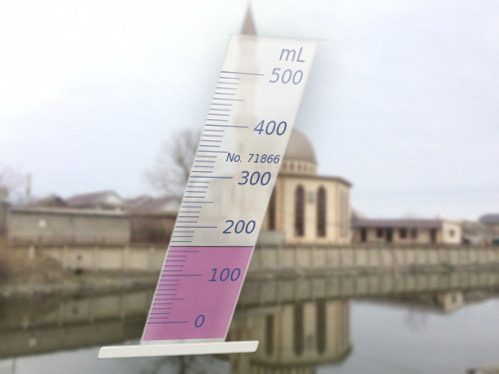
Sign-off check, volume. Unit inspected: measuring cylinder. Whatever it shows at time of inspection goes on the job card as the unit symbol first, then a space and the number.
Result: mL 160
